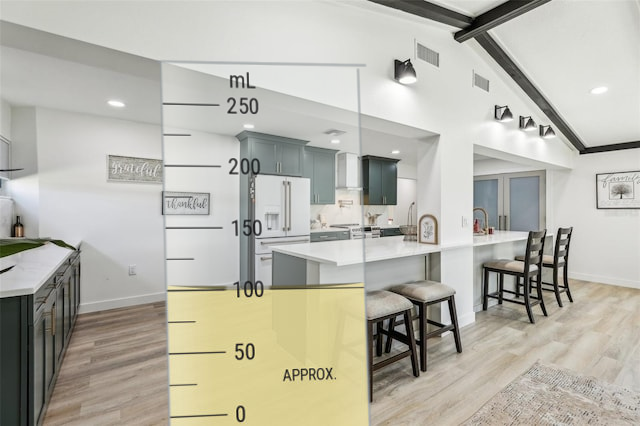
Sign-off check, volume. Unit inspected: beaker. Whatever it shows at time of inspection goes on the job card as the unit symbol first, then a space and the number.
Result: mL 100
